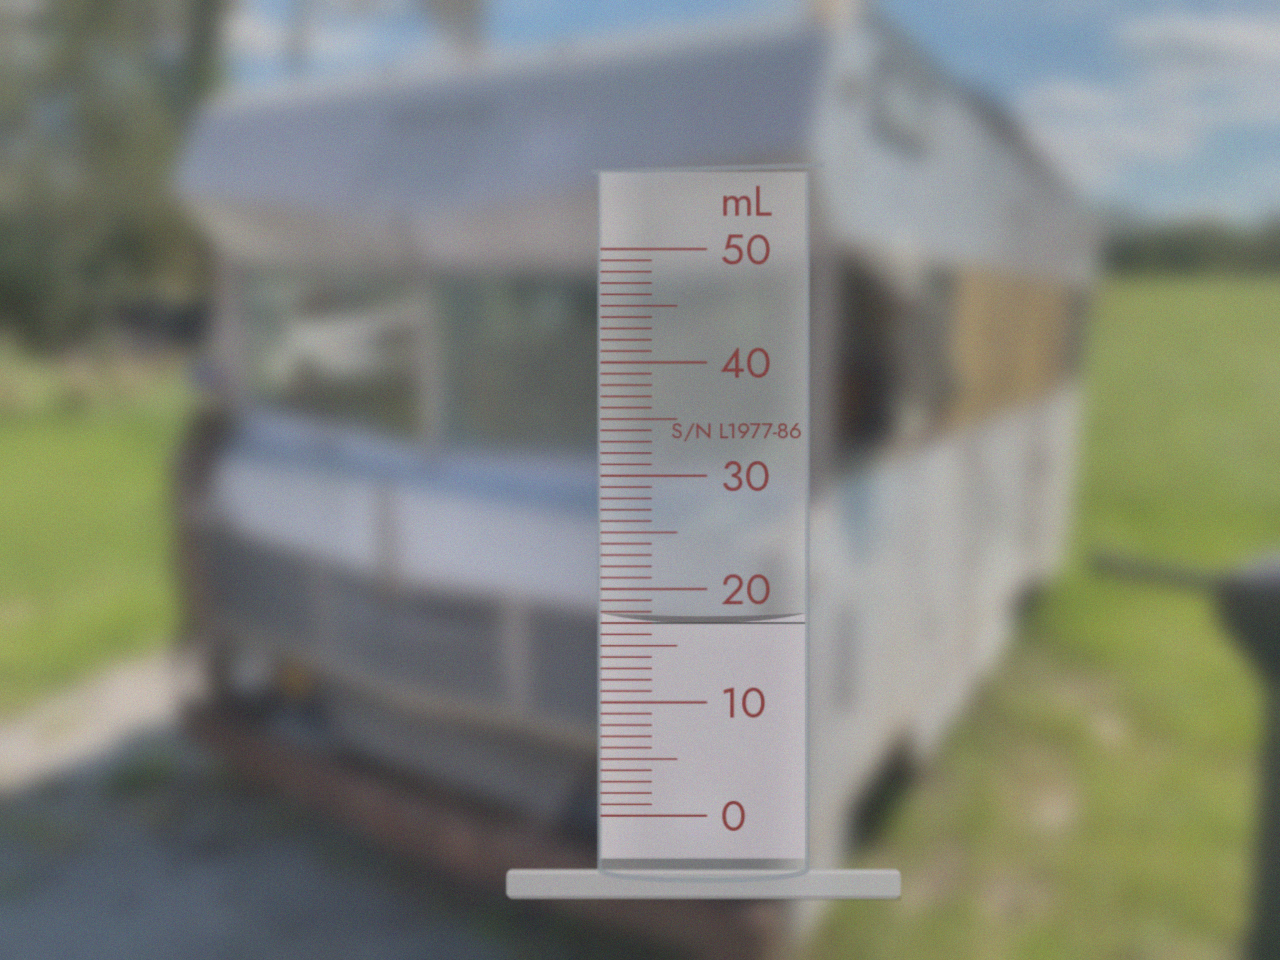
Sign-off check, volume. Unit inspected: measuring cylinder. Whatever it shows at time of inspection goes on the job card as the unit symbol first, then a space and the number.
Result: mL 17
